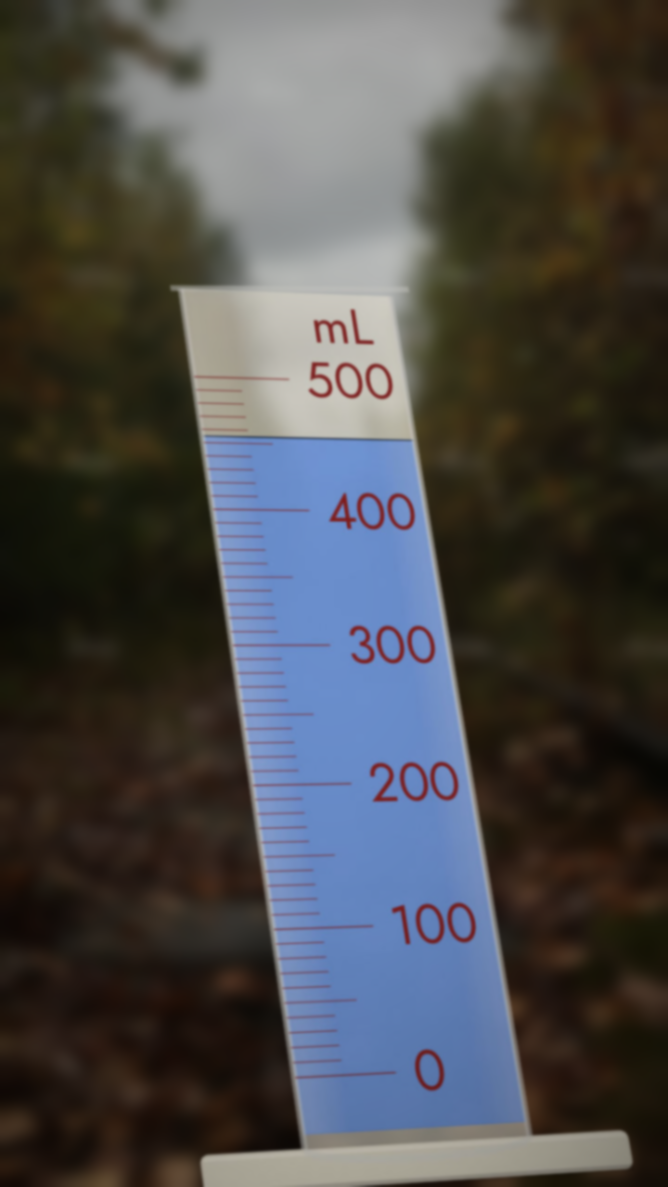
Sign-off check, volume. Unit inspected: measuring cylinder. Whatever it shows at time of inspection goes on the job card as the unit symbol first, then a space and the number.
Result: mL 455
